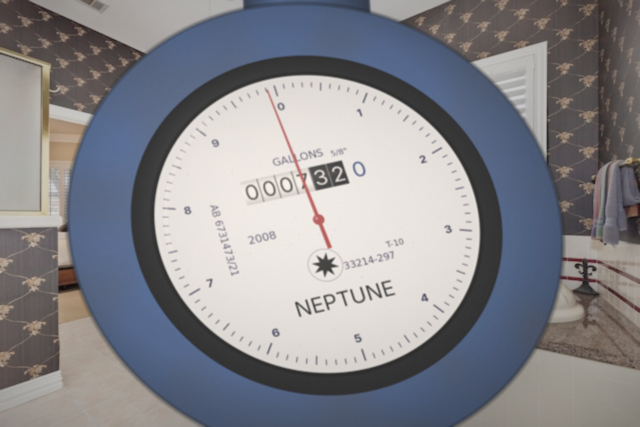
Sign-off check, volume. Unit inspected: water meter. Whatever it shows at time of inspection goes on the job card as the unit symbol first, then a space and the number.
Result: gal 7319.9
